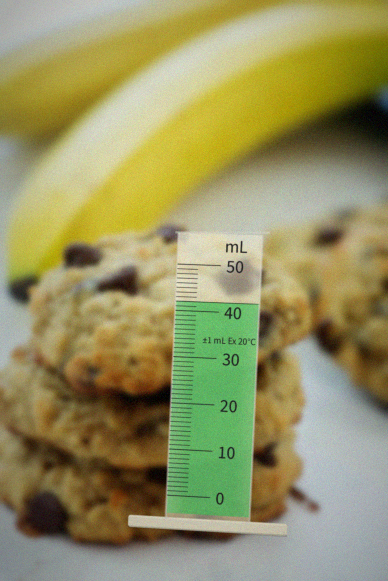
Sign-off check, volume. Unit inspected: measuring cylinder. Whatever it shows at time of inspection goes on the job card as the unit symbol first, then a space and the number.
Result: mL 42
